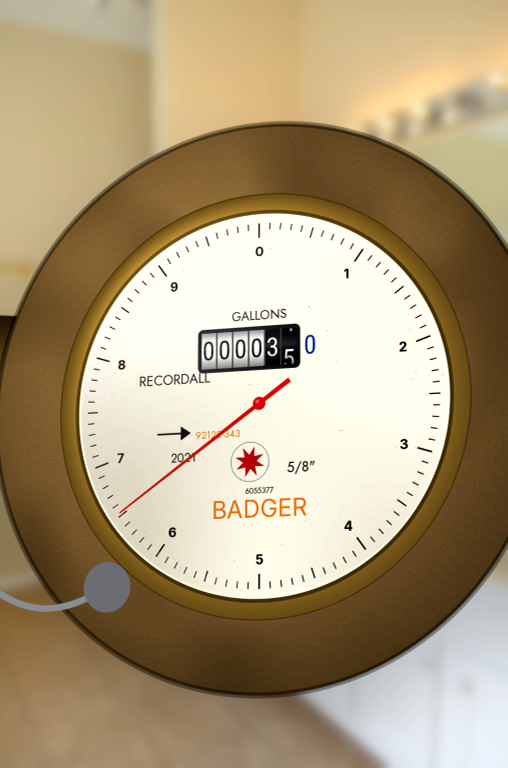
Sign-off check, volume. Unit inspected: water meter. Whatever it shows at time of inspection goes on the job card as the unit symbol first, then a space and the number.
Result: gal 346.5
